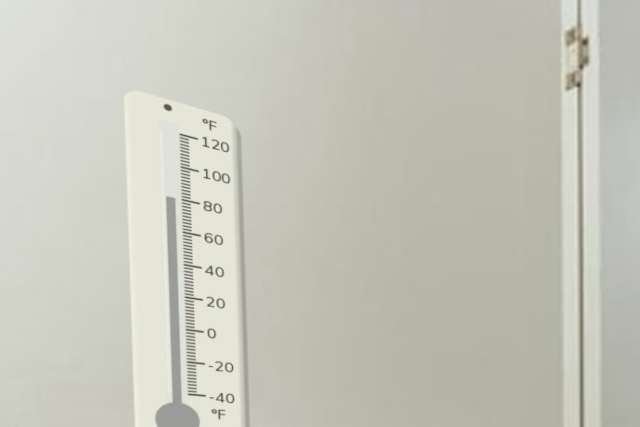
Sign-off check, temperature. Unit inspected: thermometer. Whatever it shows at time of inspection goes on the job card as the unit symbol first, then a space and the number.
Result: °F 80
